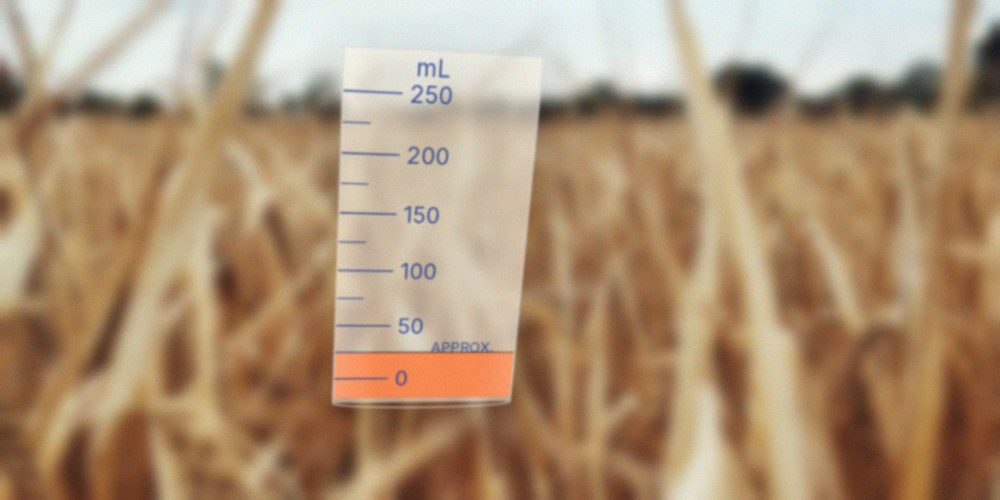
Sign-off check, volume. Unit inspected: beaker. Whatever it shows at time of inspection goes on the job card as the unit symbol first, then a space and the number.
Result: mL 25
